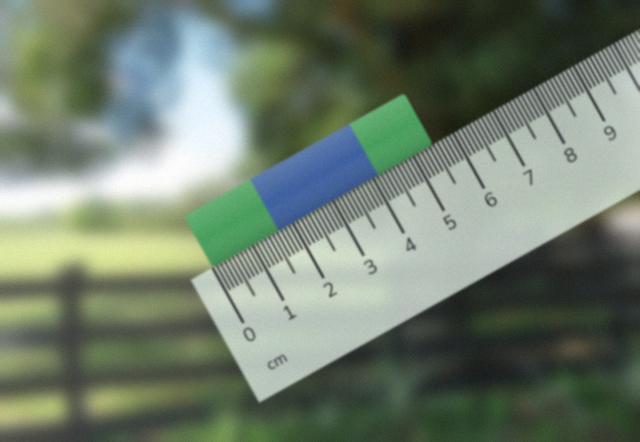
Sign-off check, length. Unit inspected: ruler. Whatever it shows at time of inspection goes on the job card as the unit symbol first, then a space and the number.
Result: cm 5.5
